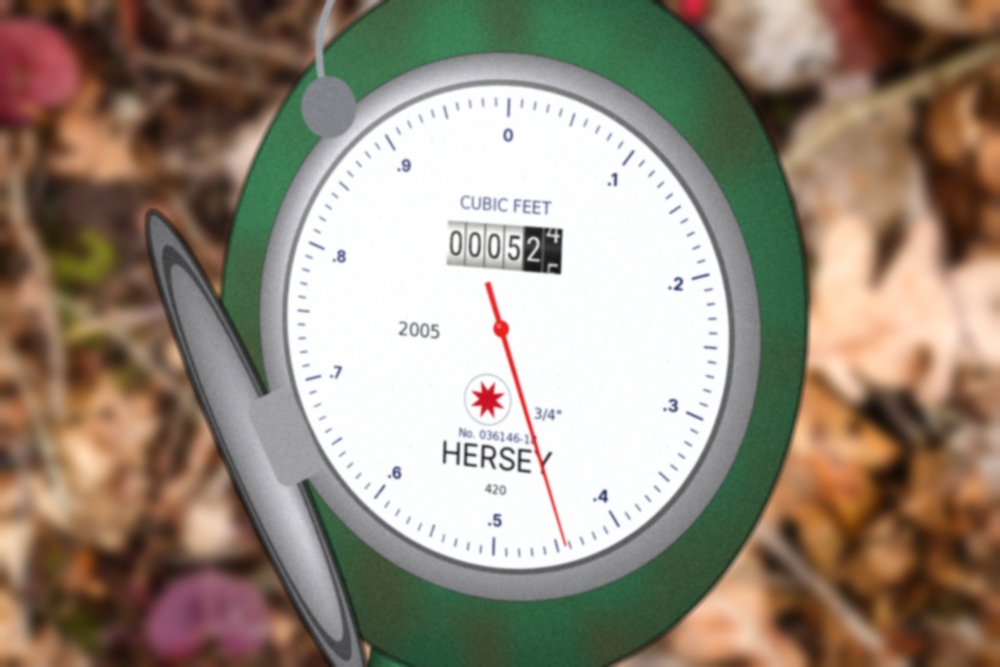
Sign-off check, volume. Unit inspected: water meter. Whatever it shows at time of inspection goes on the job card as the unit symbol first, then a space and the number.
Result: ft³ 524.44
